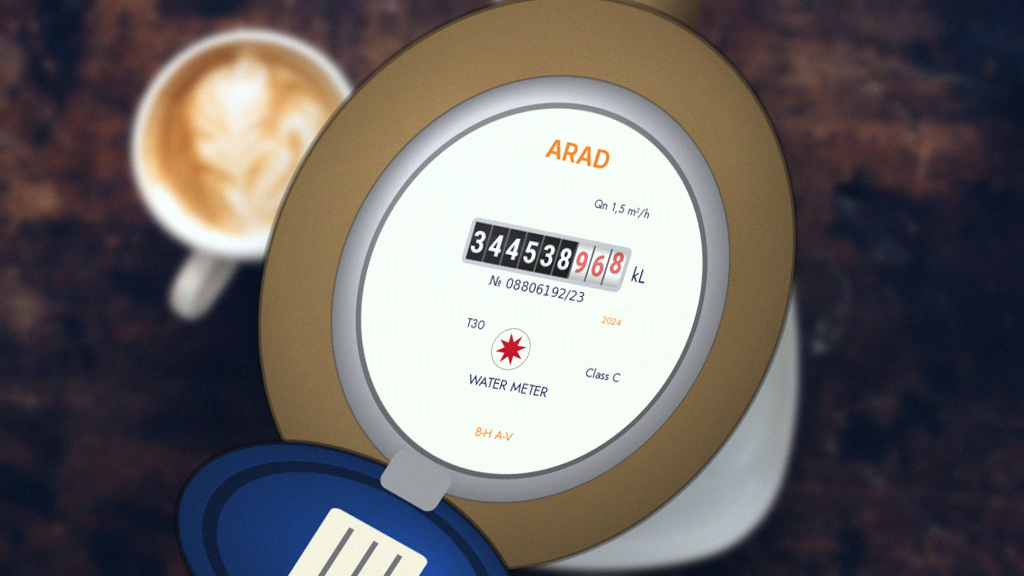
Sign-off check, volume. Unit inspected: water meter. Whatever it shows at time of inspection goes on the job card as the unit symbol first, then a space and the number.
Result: kL 344538.968
